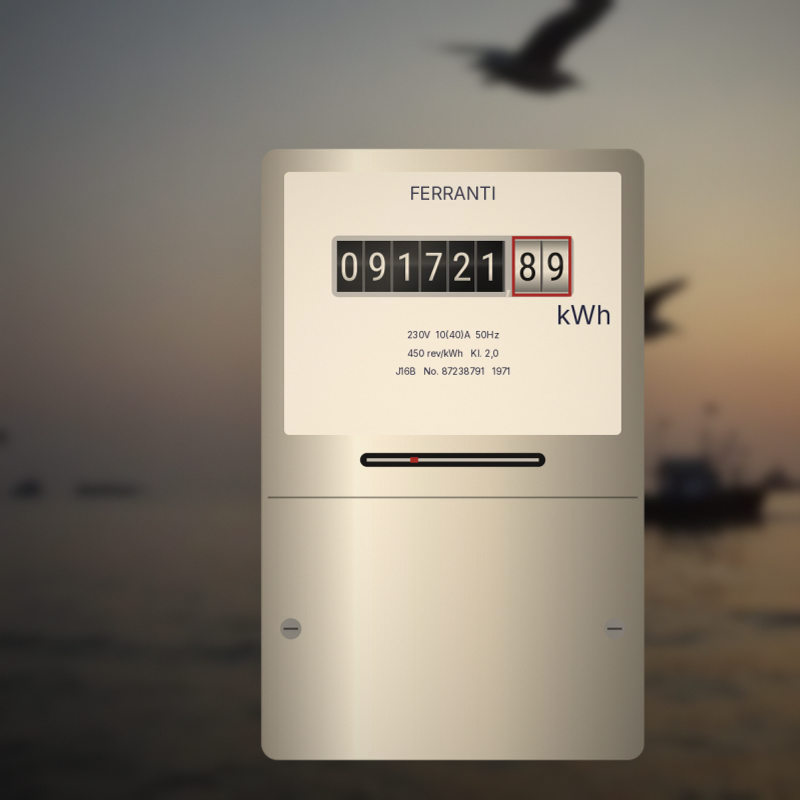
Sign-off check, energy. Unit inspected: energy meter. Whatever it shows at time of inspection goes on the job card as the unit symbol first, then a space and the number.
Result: kWh 91721.89
